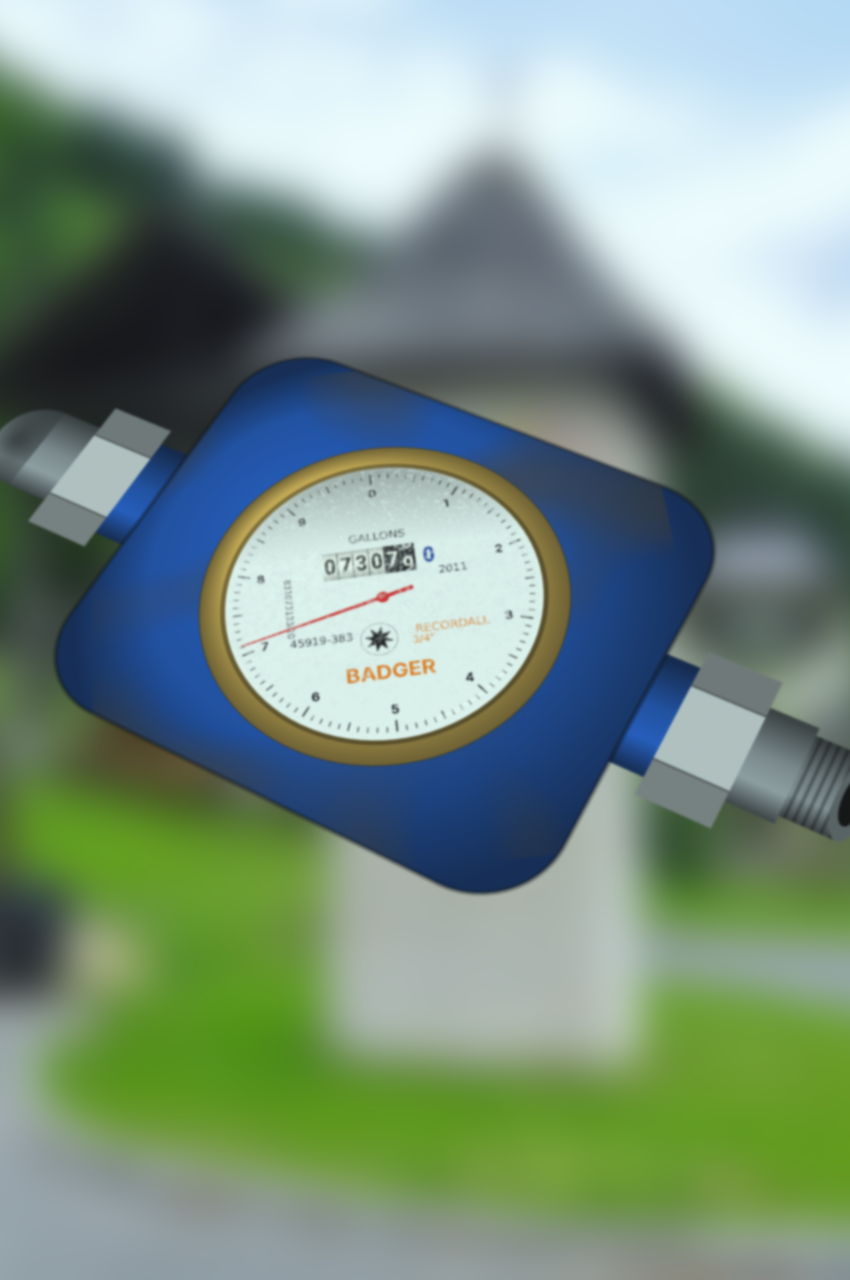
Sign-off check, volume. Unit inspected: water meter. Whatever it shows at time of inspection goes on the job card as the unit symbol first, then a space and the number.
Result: gal 730787.1
